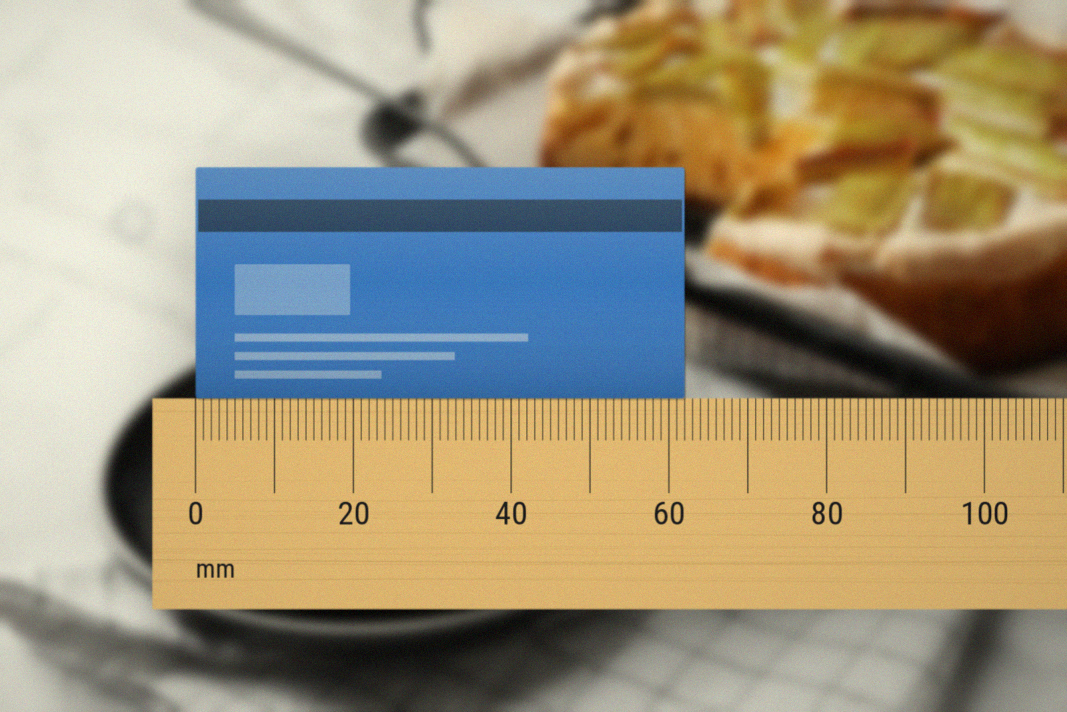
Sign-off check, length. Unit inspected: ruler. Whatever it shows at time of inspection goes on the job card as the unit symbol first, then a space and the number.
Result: mm 62
